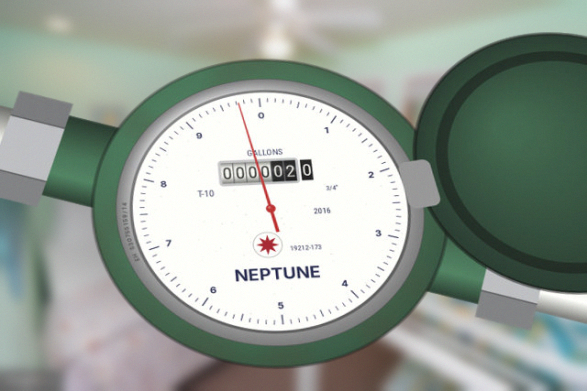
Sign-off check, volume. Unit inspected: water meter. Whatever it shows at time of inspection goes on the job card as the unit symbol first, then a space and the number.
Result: gal 19.7
